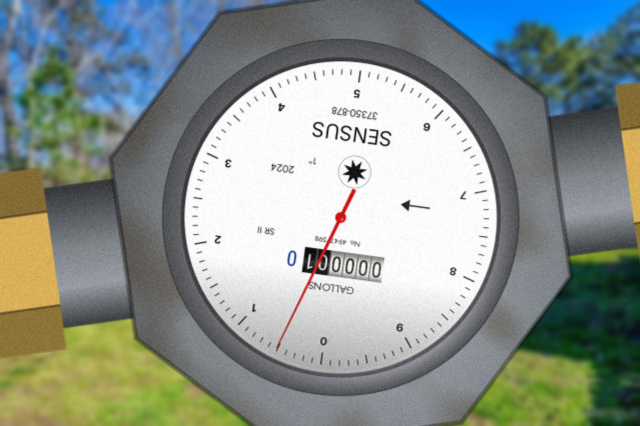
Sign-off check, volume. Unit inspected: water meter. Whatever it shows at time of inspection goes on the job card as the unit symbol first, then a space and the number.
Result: gal 10.5
